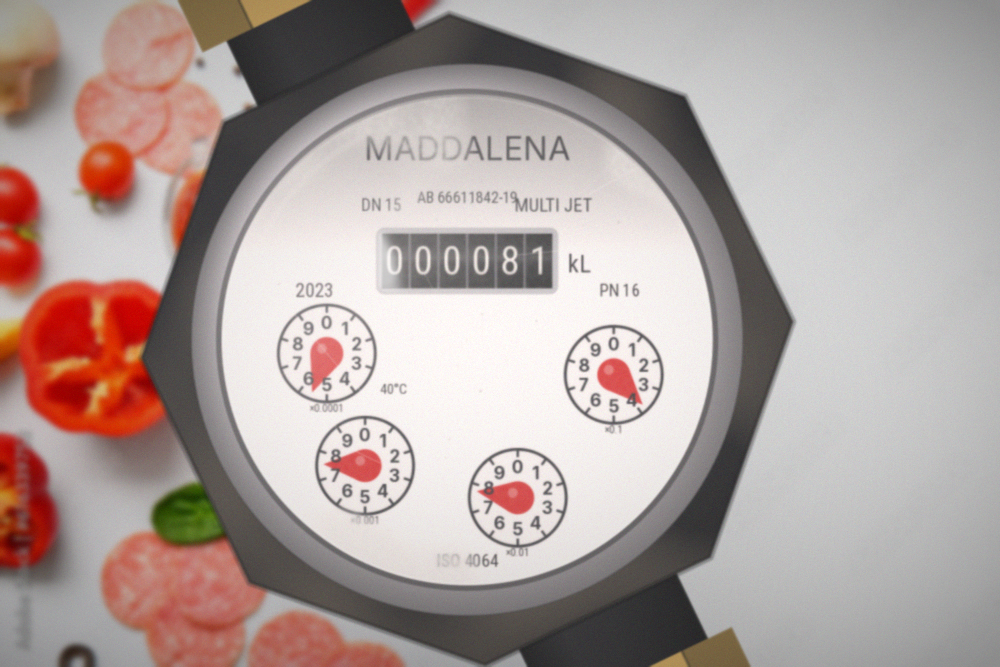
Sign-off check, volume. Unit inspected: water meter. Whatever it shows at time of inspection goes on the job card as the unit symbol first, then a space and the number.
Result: kL 81.3775
